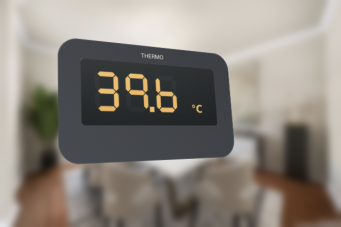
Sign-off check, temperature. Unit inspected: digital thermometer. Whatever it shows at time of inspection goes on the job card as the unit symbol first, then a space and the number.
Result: °C 39.6
